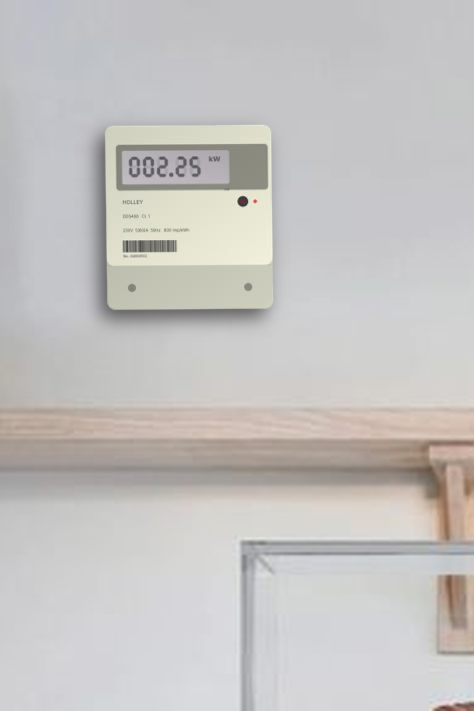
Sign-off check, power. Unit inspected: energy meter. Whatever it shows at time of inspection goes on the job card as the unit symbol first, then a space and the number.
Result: kW 2.25
